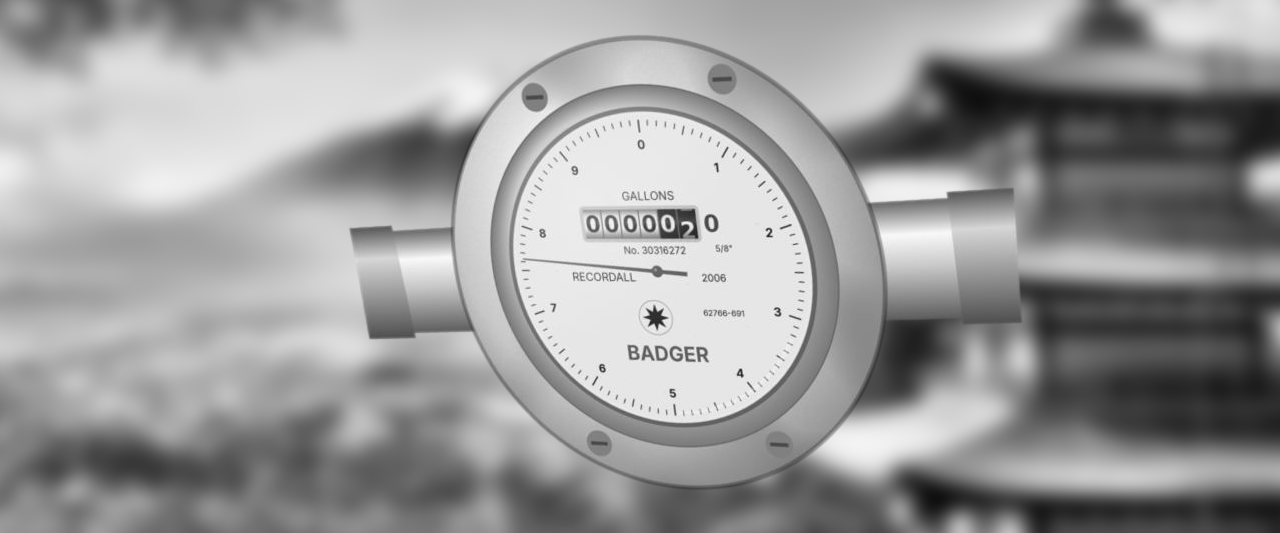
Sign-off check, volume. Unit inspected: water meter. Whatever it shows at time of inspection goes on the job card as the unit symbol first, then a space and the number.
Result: gal 17.6
